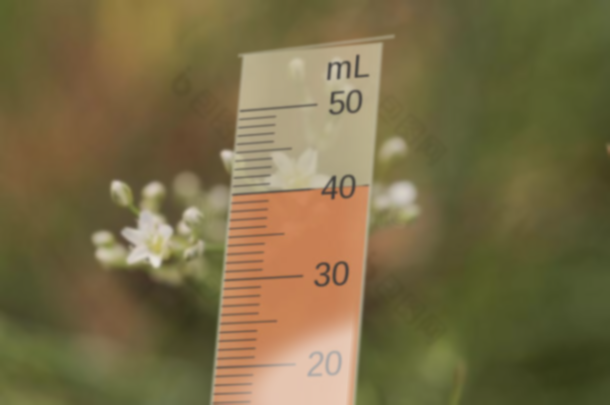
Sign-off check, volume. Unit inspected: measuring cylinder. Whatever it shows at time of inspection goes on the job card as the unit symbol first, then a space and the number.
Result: mL 40
